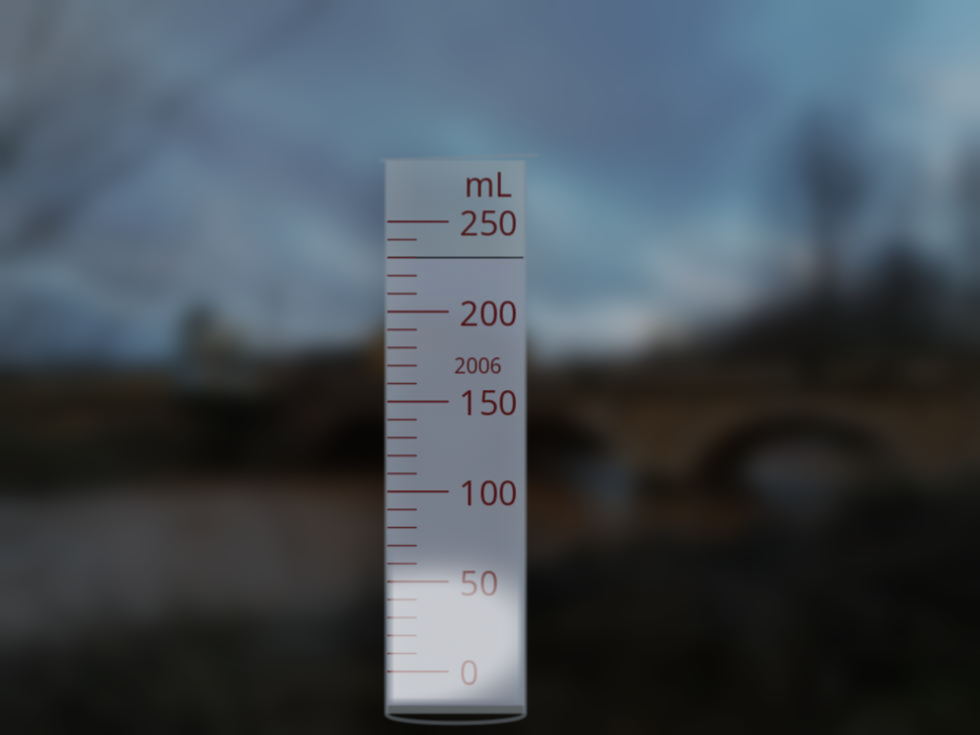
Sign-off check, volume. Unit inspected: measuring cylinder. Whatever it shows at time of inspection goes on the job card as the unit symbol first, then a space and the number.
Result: mL 230
